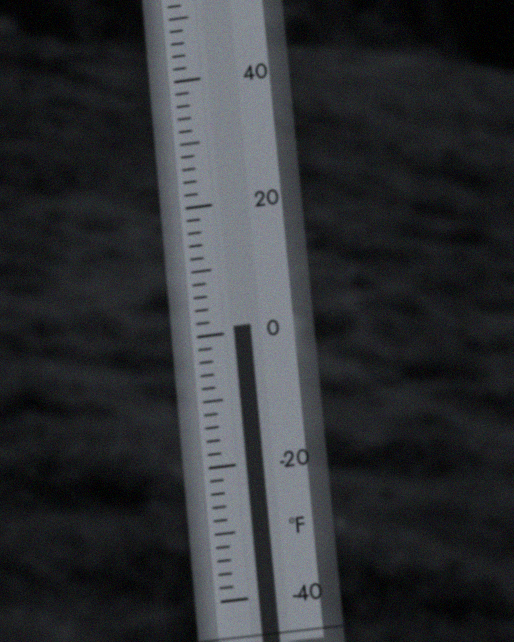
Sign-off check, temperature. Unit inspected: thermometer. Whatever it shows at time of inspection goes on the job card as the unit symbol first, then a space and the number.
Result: °F 1
